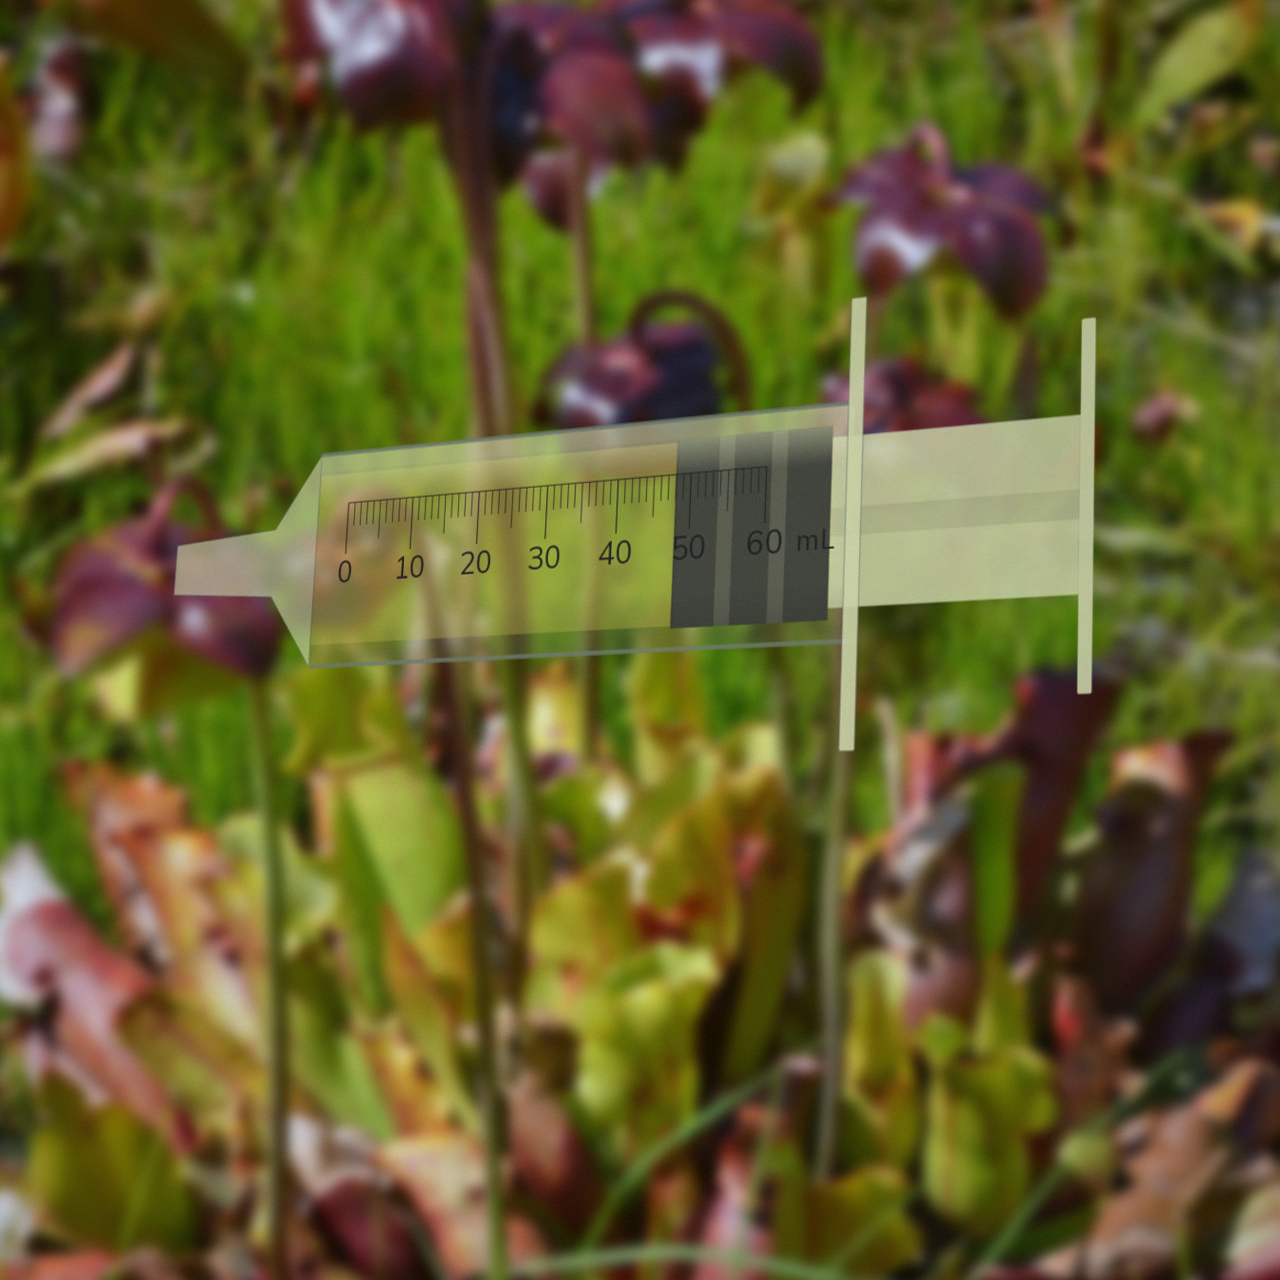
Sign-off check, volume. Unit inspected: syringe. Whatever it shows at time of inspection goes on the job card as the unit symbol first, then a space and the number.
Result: mL 48
